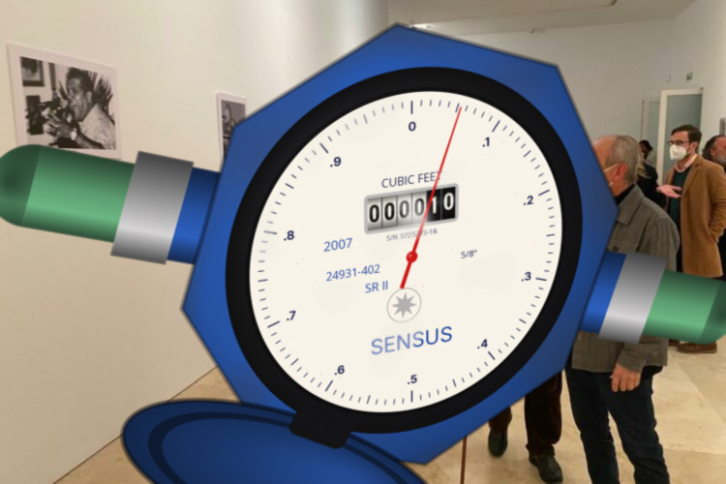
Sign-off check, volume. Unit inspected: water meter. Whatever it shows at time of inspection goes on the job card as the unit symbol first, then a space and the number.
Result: ft³ 10.05
